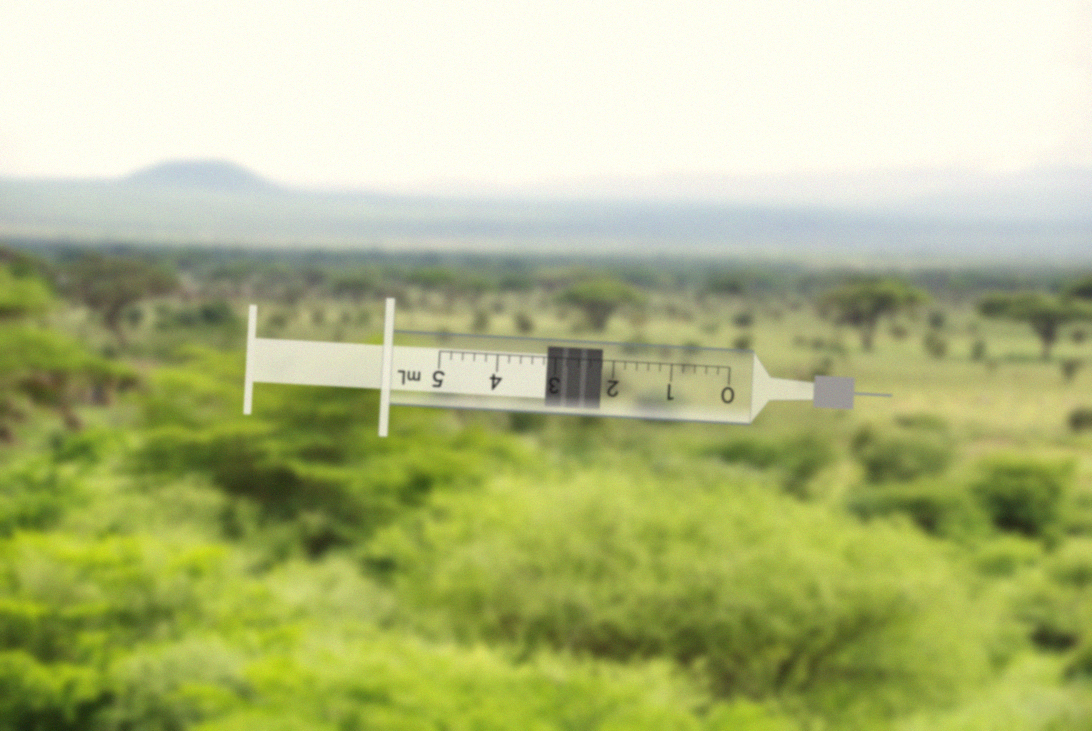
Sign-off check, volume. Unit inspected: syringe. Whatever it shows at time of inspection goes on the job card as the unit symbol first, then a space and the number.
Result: mL 2.2
